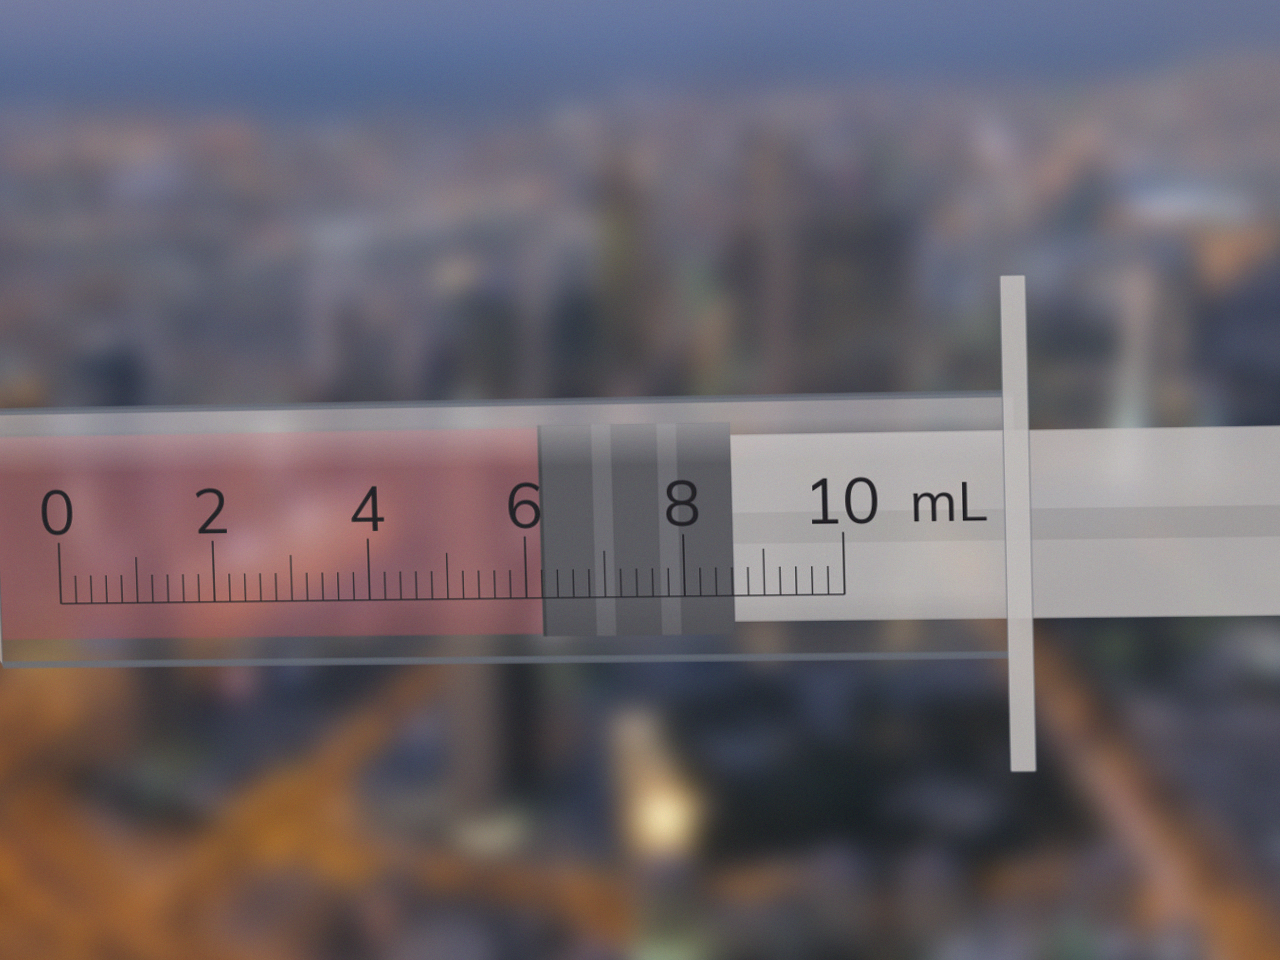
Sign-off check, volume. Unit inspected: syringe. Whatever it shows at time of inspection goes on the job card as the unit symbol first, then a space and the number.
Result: mL 6.2
